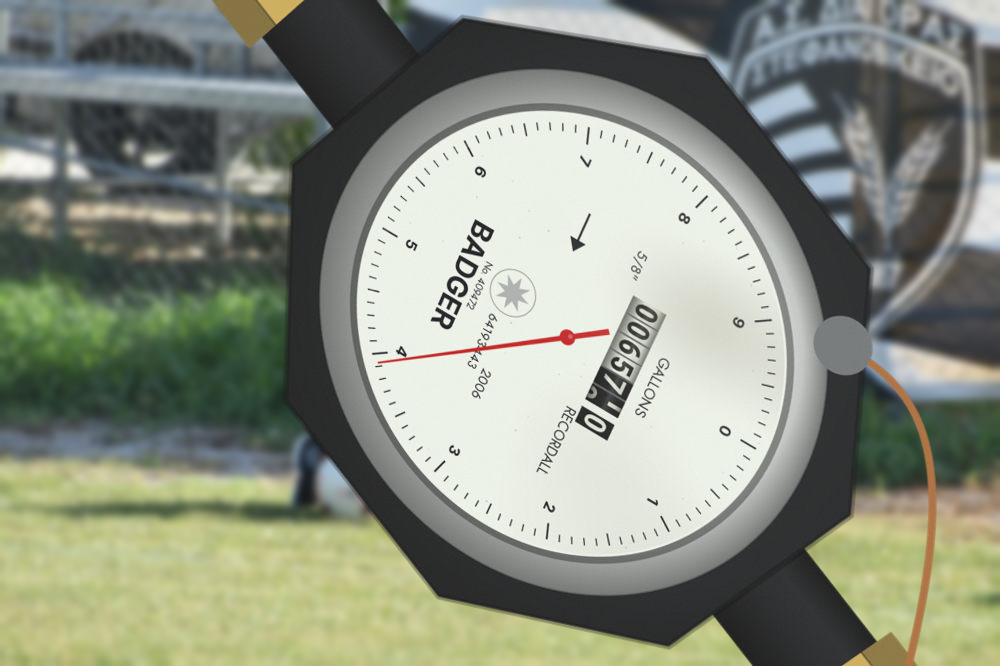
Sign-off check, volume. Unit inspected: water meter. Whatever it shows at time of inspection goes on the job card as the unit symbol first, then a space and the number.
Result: gal 65713.9
